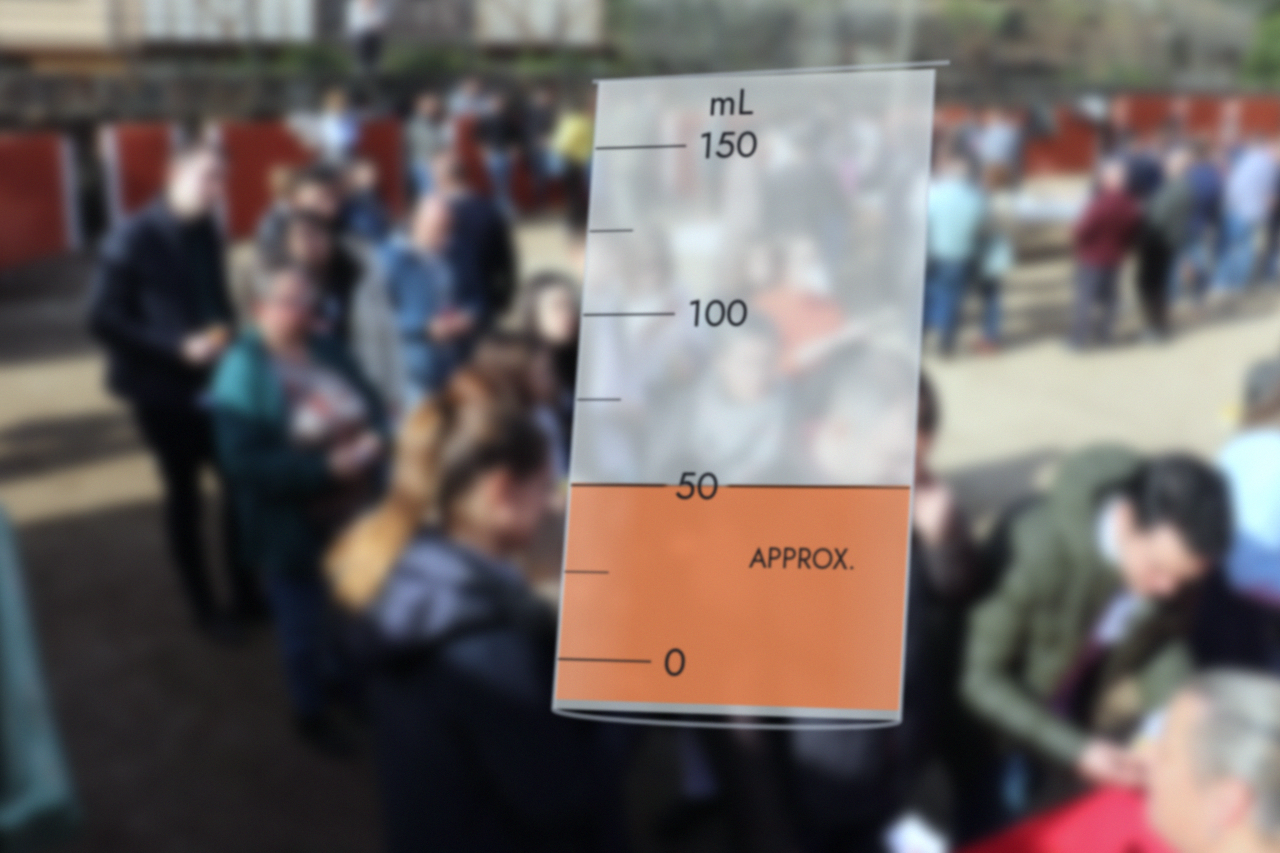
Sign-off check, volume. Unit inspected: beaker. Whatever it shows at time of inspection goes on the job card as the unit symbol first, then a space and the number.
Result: mL 50
